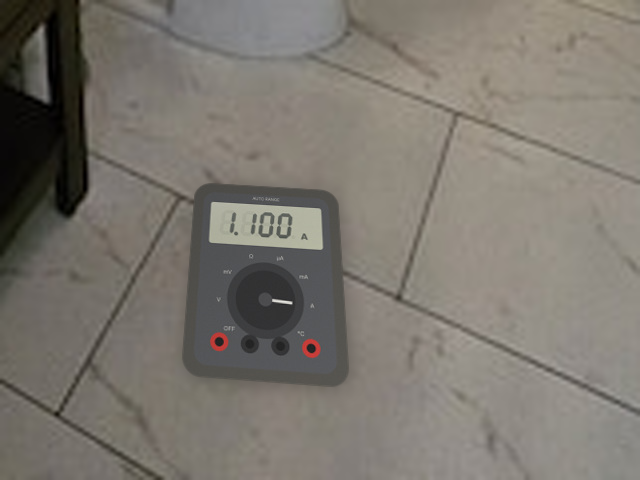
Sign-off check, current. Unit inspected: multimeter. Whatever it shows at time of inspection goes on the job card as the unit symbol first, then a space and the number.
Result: A 1.100
